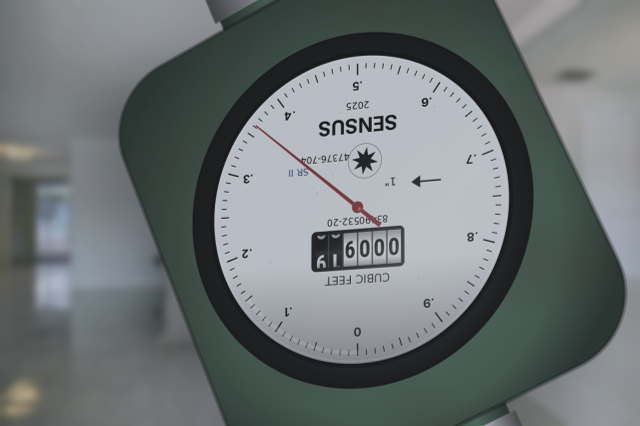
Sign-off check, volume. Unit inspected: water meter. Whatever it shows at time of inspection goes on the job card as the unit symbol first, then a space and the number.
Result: ft³ 919.36
